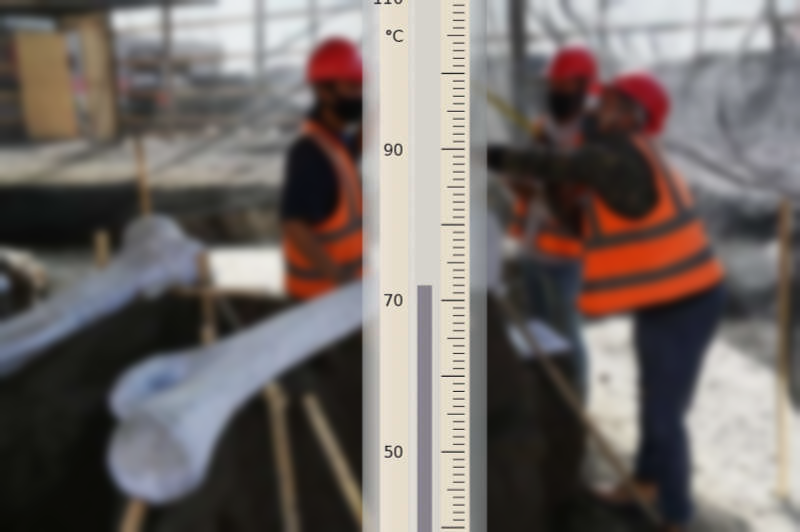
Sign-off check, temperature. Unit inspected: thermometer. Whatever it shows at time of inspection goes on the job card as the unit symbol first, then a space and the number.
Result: °C 72
